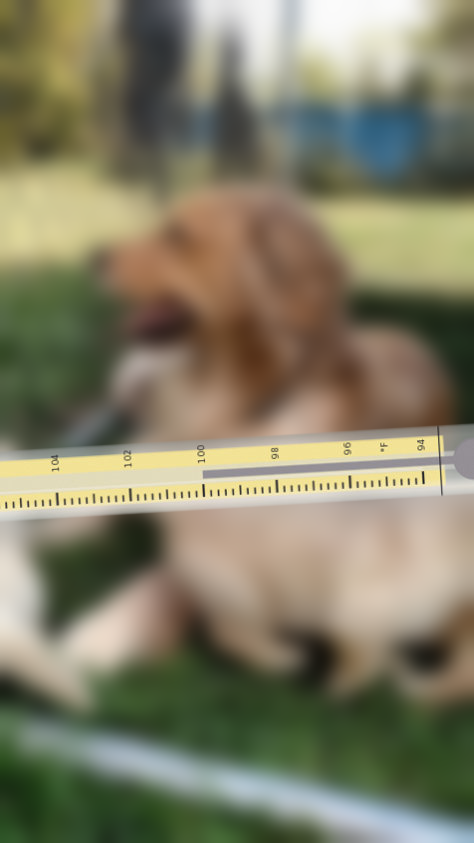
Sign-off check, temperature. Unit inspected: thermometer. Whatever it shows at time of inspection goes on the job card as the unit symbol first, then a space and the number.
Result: °F 100
